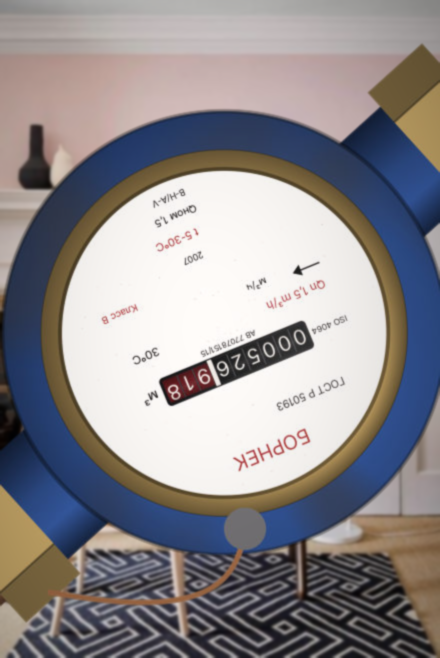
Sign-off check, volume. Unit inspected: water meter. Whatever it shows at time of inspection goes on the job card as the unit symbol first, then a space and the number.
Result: m³ 526.918
